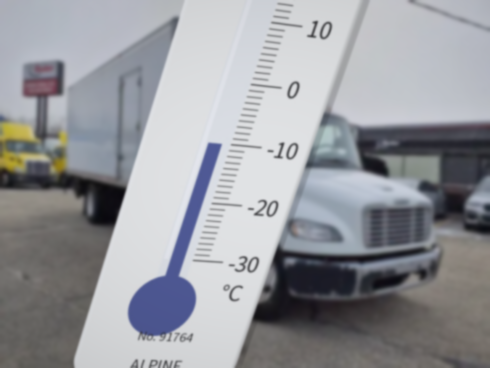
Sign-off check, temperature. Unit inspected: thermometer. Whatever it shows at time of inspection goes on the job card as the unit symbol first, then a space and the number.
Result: °C -10
